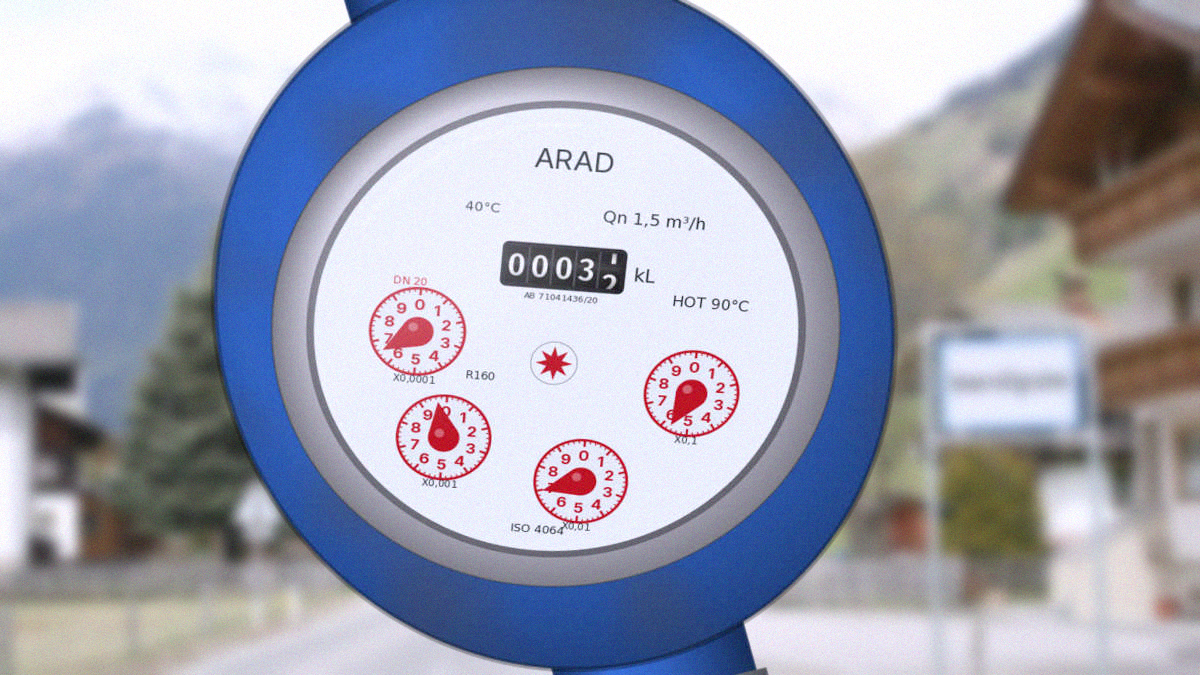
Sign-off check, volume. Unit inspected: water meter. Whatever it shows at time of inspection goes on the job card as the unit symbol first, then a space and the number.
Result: kL 31.5696
